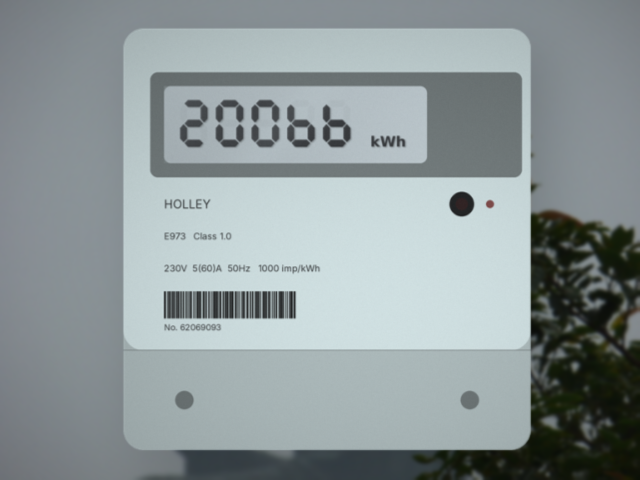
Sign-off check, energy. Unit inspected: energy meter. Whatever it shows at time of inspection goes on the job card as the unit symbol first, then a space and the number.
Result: kWh 20066
